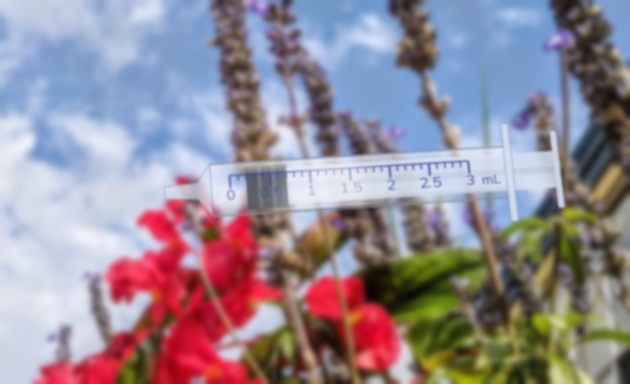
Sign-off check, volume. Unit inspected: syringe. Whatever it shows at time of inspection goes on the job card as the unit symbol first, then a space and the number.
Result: mL 0.2
